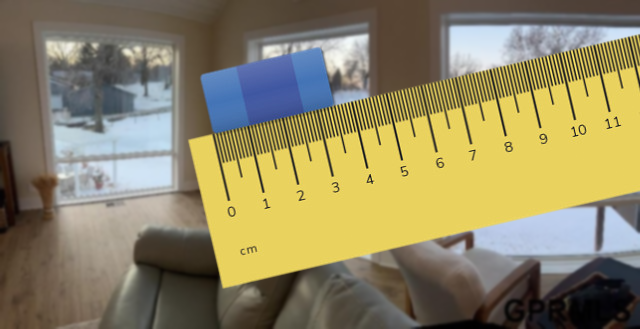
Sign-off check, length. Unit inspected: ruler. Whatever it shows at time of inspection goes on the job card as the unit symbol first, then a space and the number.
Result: cm 3.5
